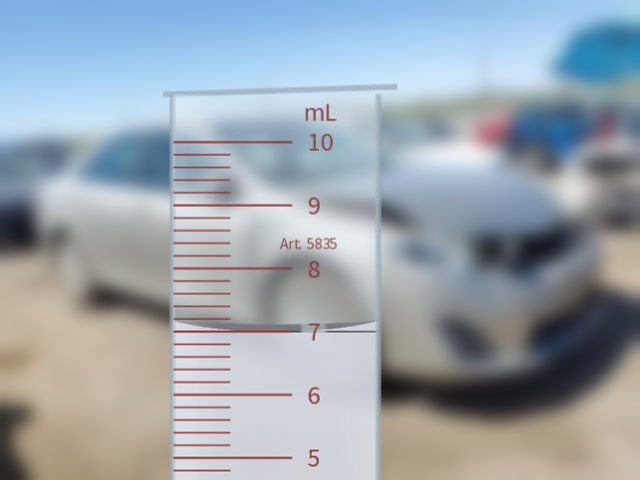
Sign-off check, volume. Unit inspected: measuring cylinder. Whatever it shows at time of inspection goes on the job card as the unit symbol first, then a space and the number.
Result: mL 7
